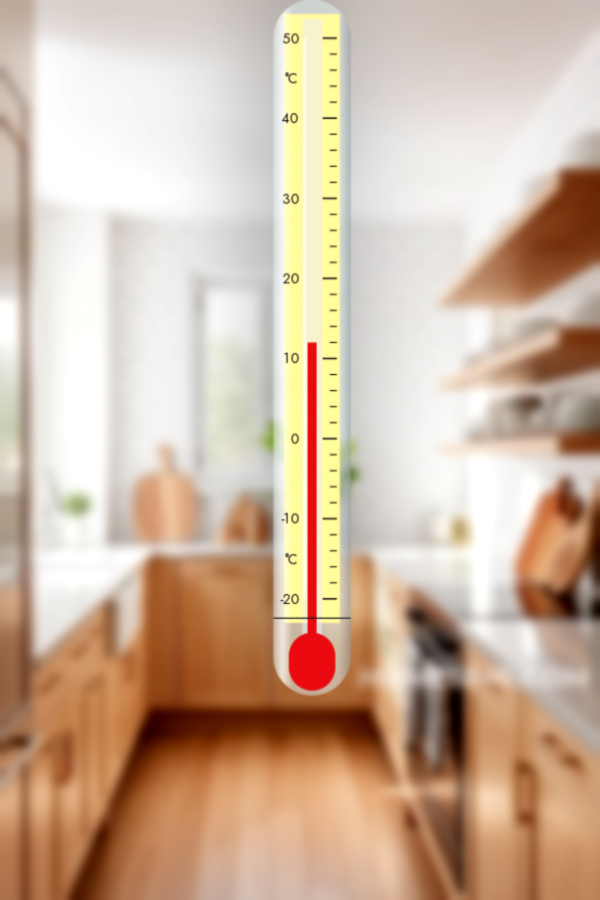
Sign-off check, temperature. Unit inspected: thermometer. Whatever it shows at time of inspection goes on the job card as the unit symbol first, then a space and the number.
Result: °C 12
